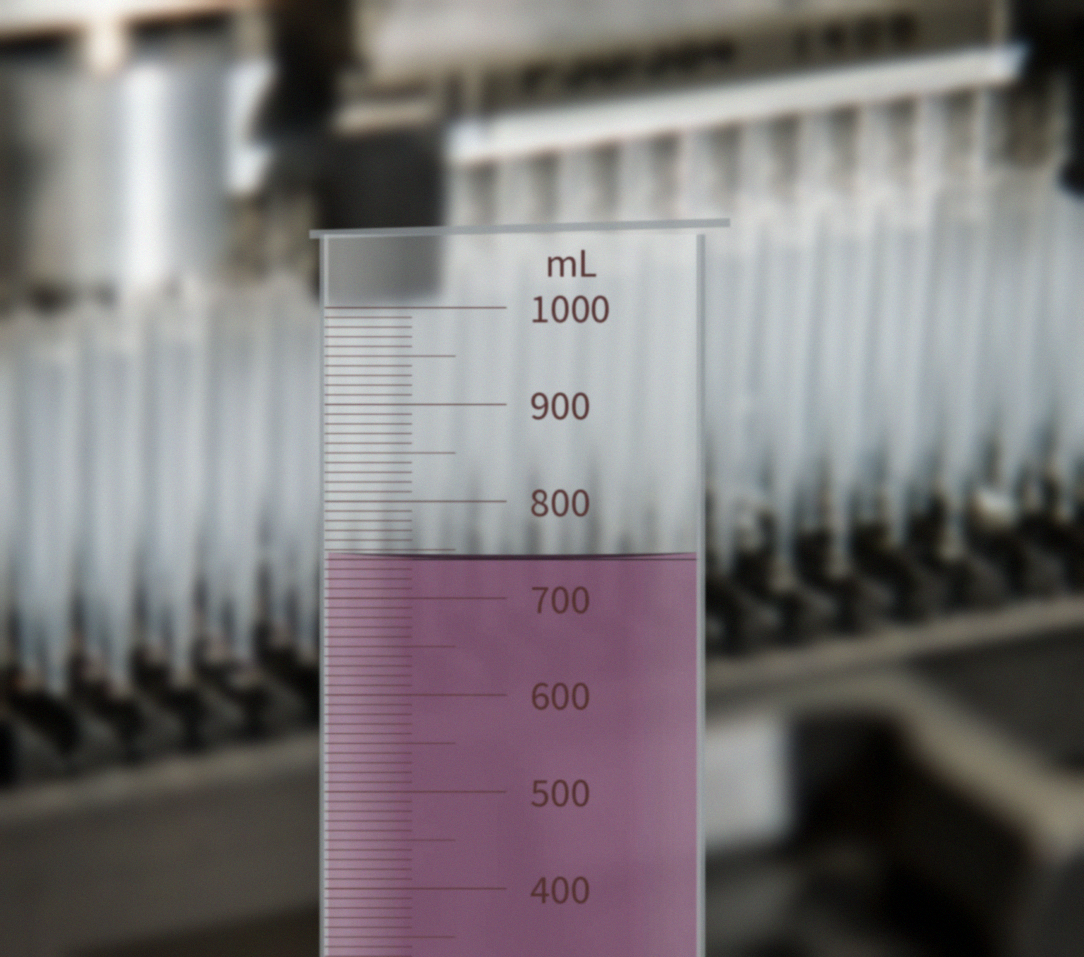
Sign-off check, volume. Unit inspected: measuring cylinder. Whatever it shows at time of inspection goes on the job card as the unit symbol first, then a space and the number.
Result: mL 740
